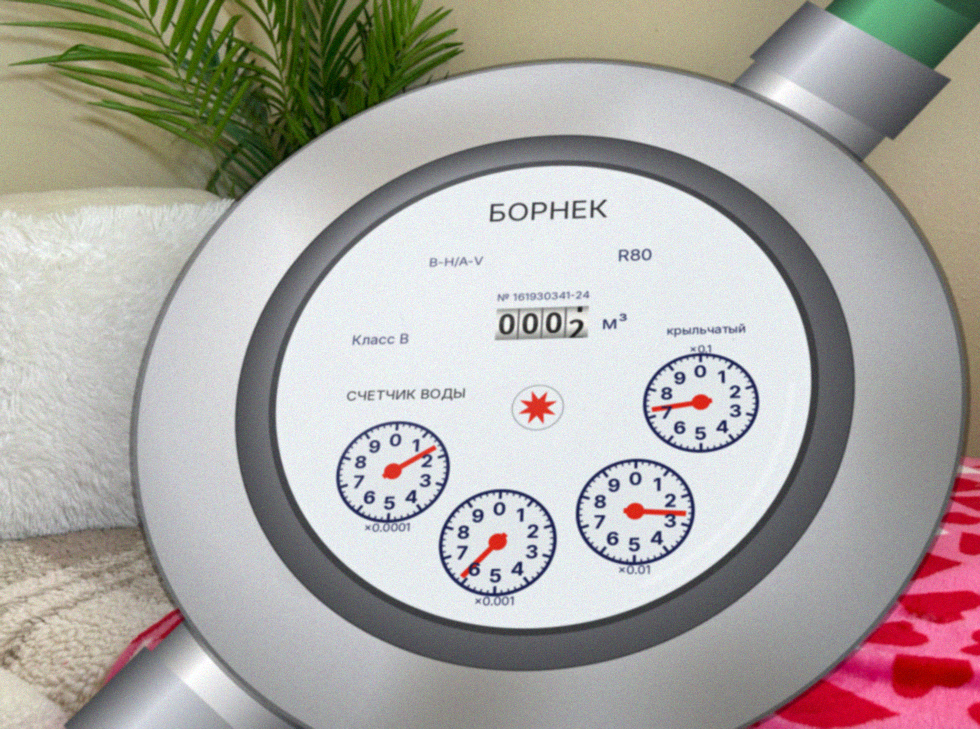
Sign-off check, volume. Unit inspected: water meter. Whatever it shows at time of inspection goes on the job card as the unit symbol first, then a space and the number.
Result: m³ 1.7261
